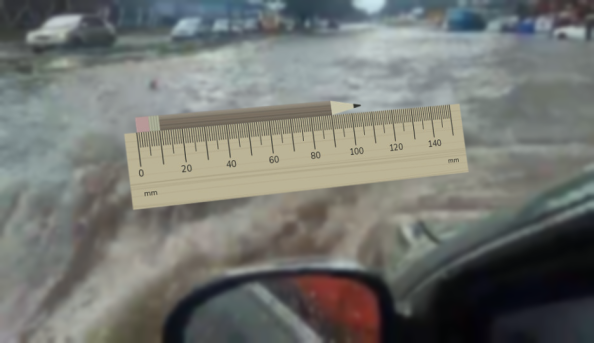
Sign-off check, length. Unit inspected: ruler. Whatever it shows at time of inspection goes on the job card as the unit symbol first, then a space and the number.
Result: mm 105
